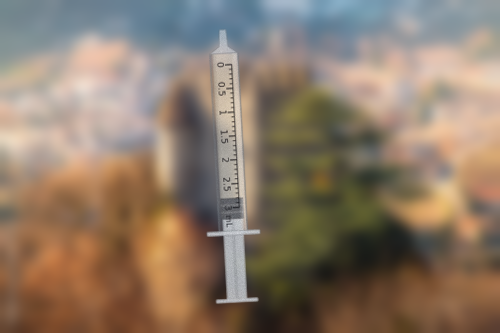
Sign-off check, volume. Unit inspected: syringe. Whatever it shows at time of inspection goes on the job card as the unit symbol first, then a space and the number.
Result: mL 2.8
